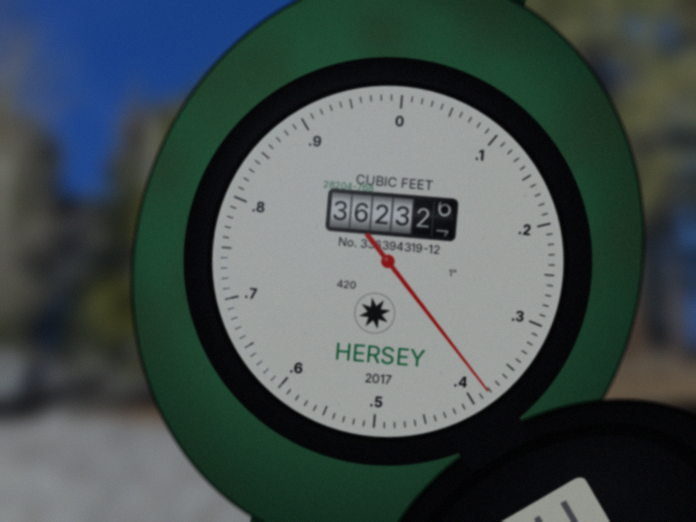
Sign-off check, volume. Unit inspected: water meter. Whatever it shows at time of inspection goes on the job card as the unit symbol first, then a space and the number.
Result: ft³ 362326.38
